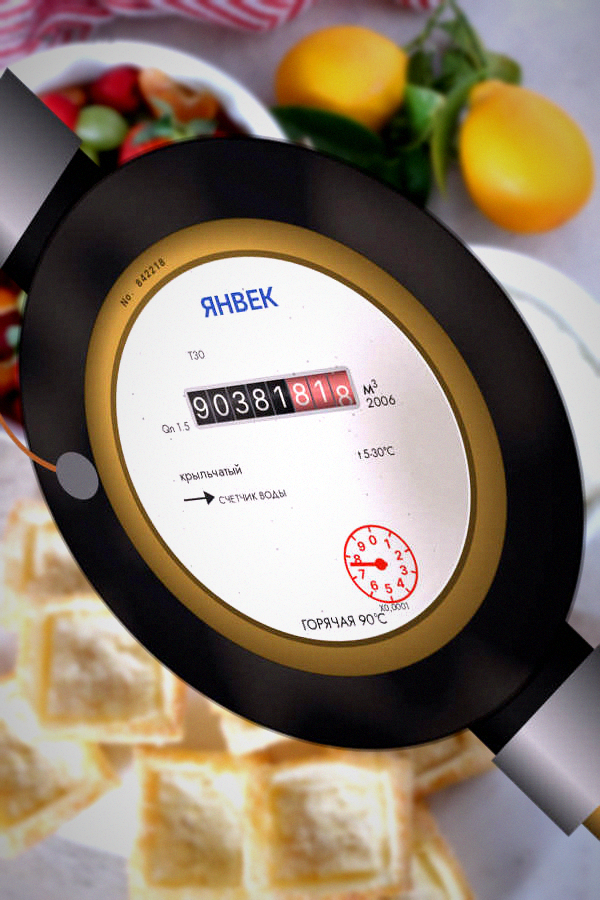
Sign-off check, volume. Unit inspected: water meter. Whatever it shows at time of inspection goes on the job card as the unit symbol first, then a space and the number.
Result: m³ 90381.8177
